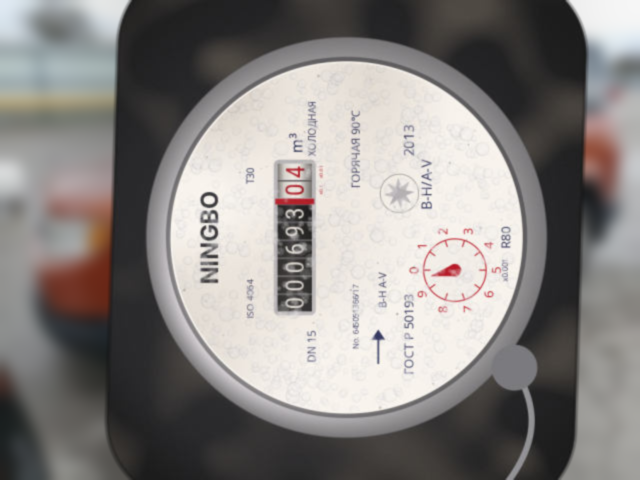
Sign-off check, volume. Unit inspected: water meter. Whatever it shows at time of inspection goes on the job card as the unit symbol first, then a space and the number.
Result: m³ 693.039
